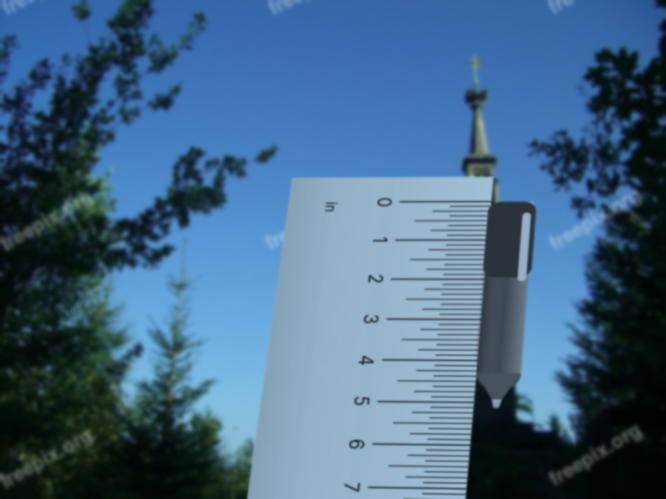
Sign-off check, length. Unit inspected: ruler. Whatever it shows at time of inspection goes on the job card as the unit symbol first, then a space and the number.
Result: in 5.125
